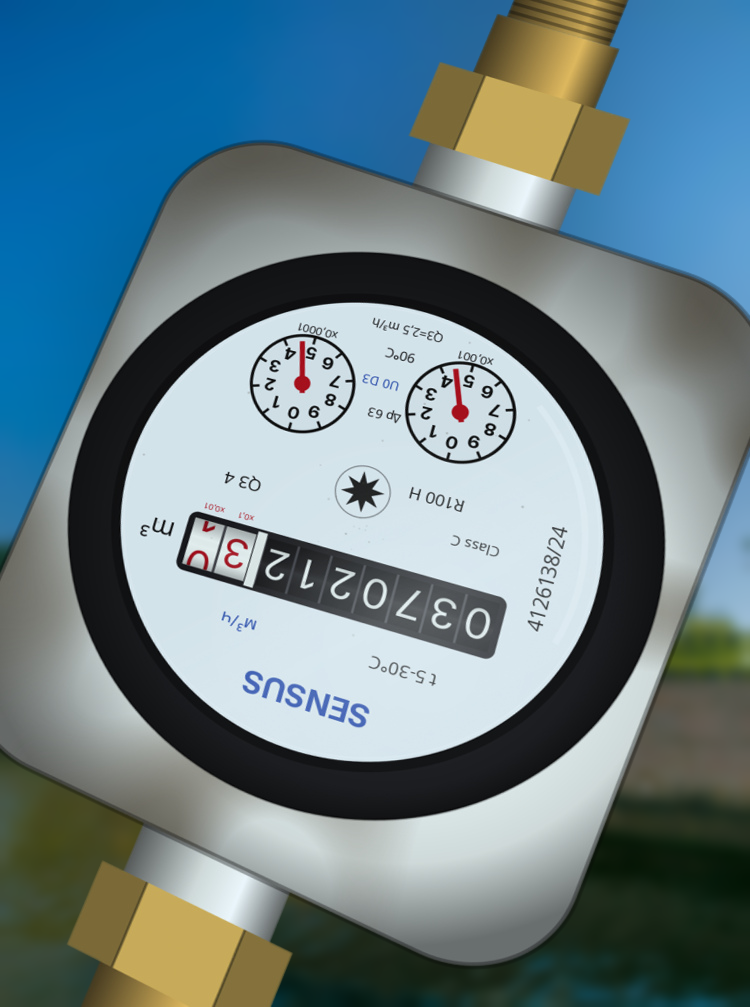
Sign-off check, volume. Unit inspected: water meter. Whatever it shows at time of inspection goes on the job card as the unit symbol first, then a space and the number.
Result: m³ 370212.3044
